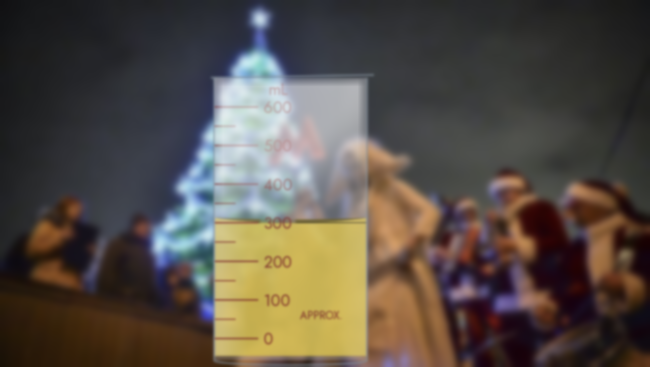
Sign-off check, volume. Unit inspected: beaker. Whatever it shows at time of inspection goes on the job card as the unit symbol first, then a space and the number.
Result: mL 300
